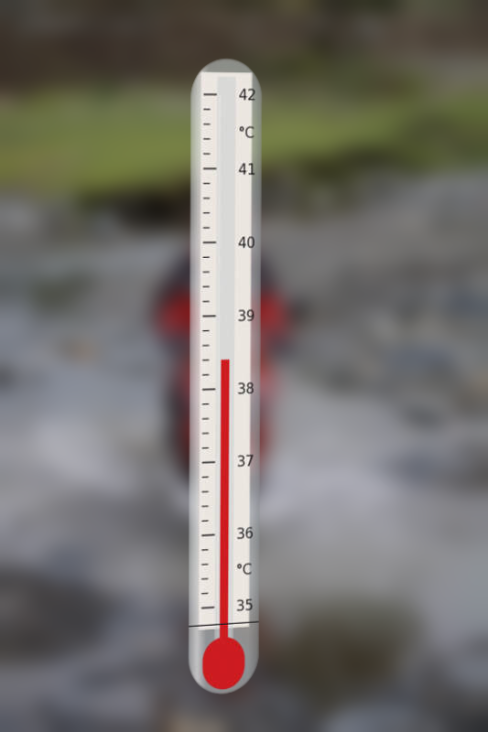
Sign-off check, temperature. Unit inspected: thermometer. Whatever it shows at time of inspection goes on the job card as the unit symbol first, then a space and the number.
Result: °C 38.4
